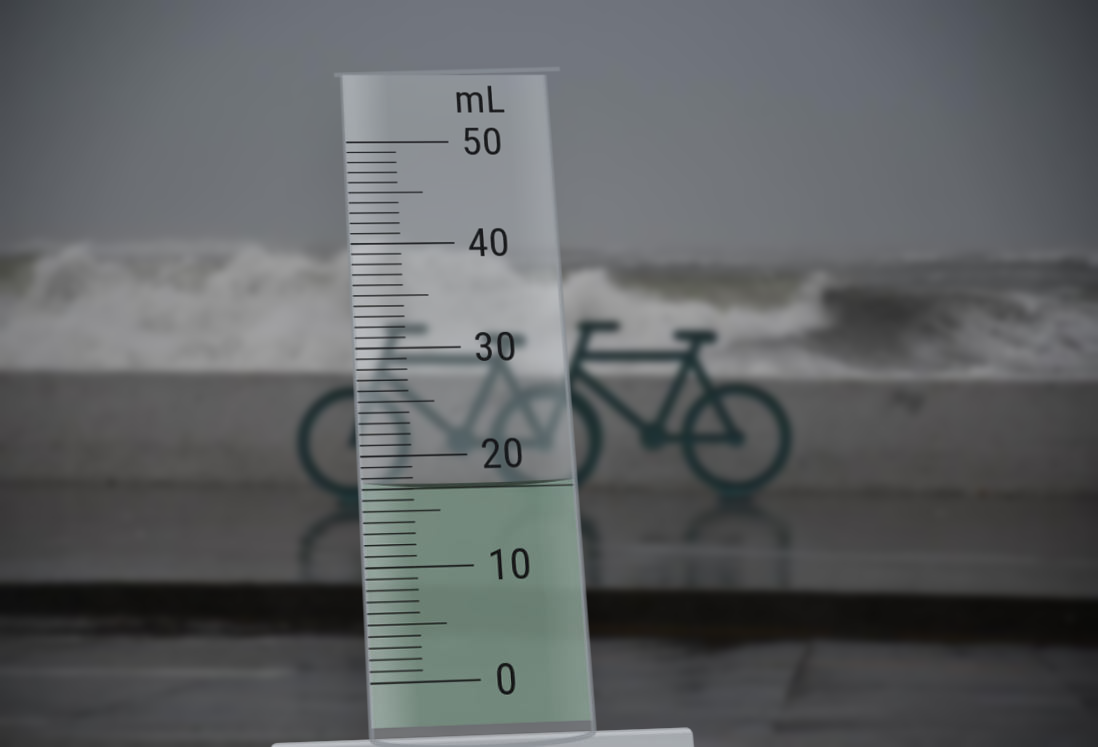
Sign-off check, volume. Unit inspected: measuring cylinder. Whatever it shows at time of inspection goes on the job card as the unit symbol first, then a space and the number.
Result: mL 17
